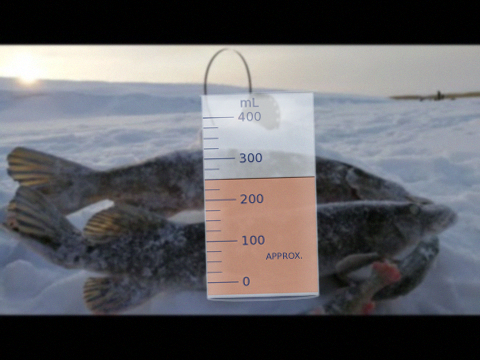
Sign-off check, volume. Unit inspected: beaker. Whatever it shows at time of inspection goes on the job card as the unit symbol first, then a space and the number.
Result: mL 250
